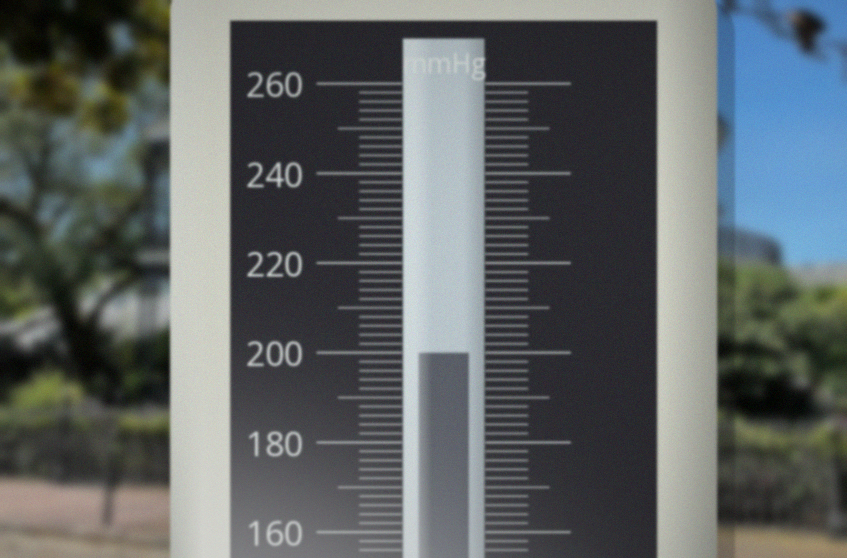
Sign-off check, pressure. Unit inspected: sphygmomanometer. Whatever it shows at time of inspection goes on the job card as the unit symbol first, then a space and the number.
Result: mmHg 200
